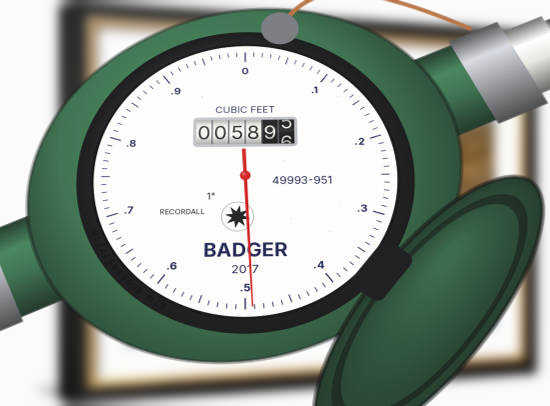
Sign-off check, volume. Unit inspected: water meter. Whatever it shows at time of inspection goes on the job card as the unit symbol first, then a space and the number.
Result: ft³ 5895.49
